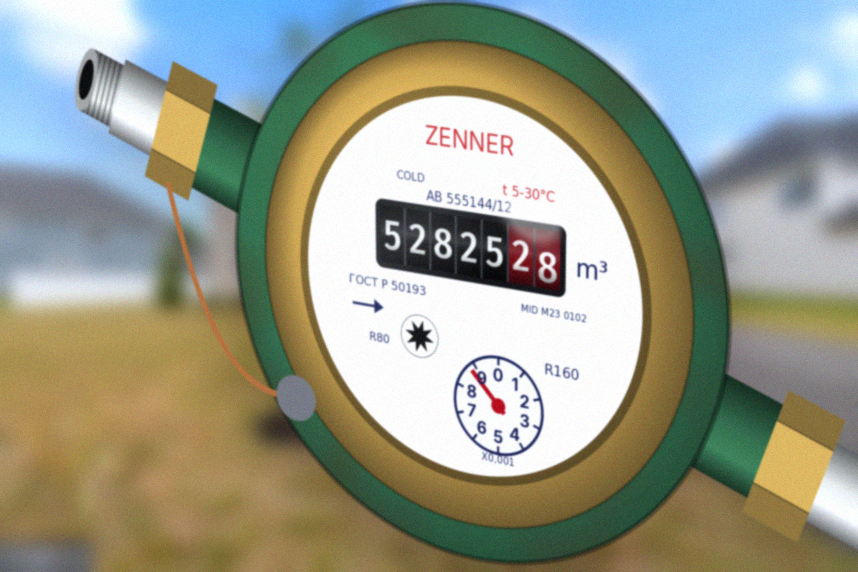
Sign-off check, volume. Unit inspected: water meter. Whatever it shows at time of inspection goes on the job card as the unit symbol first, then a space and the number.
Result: m³ 52825.278
